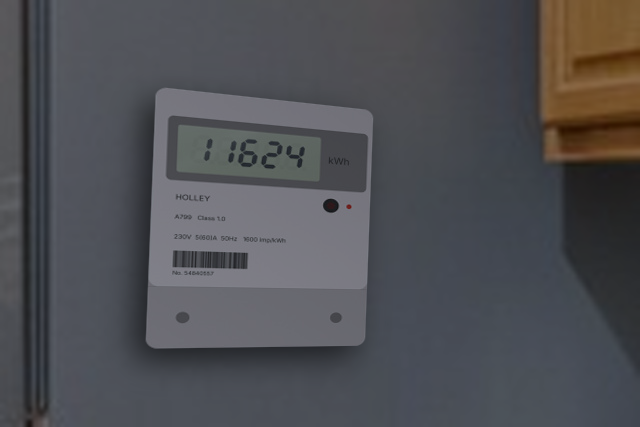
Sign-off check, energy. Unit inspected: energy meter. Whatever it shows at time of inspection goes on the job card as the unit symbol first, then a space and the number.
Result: kWh 11624
